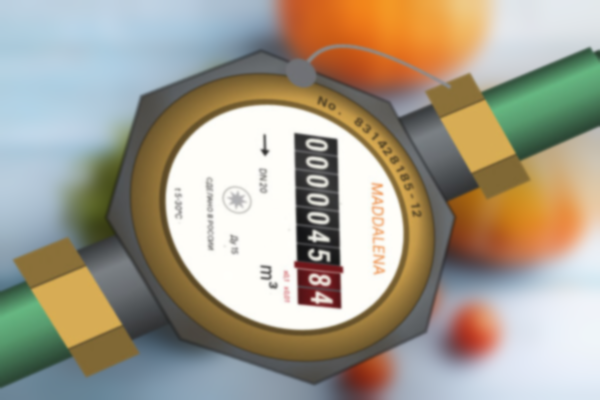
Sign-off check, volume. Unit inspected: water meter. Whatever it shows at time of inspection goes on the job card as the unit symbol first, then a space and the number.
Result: m³ 45.84
